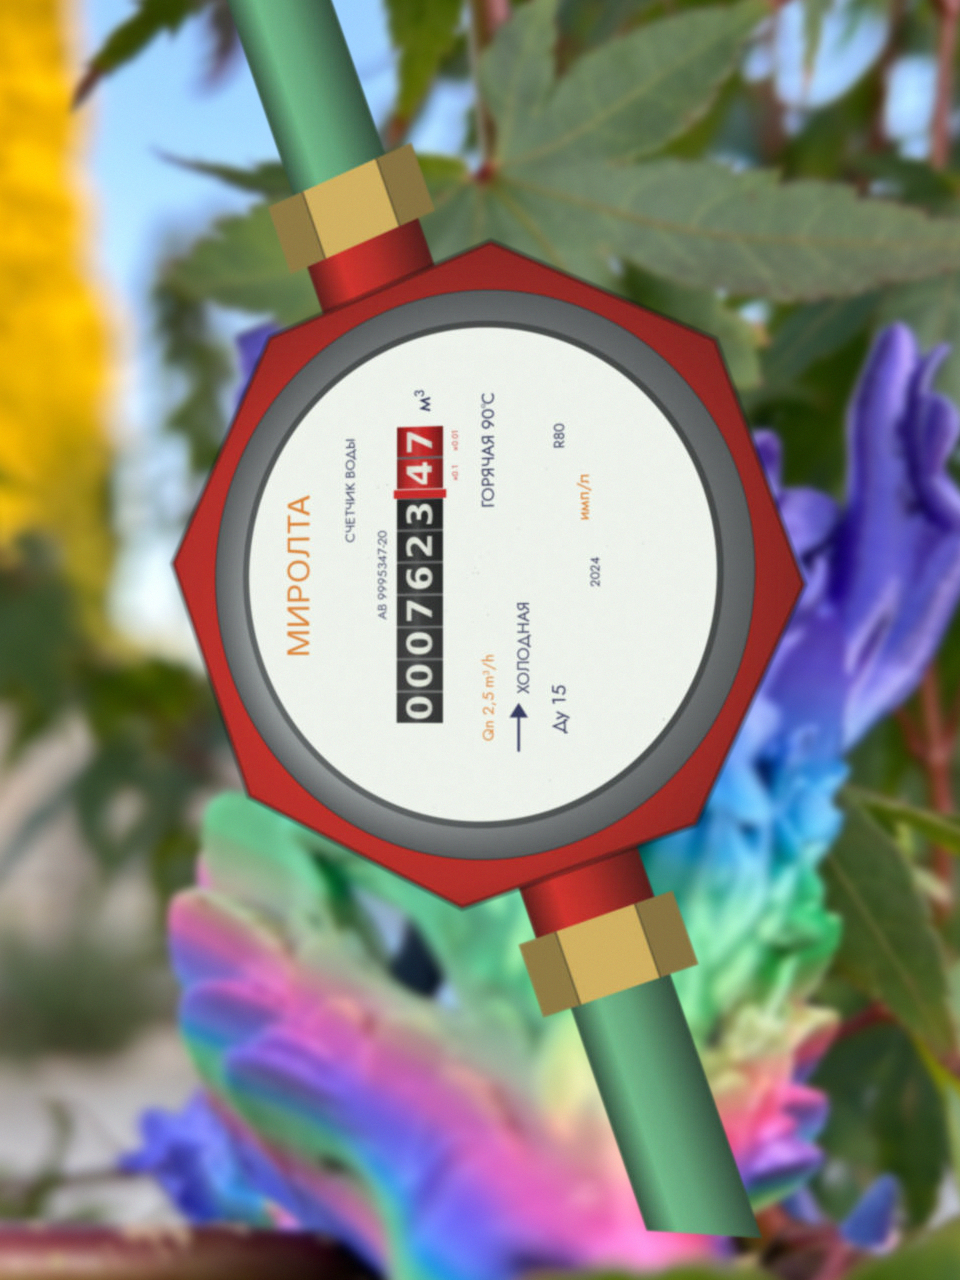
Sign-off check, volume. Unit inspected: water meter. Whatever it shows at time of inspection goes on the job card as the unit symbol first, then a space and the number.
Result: m³ 7623.47
